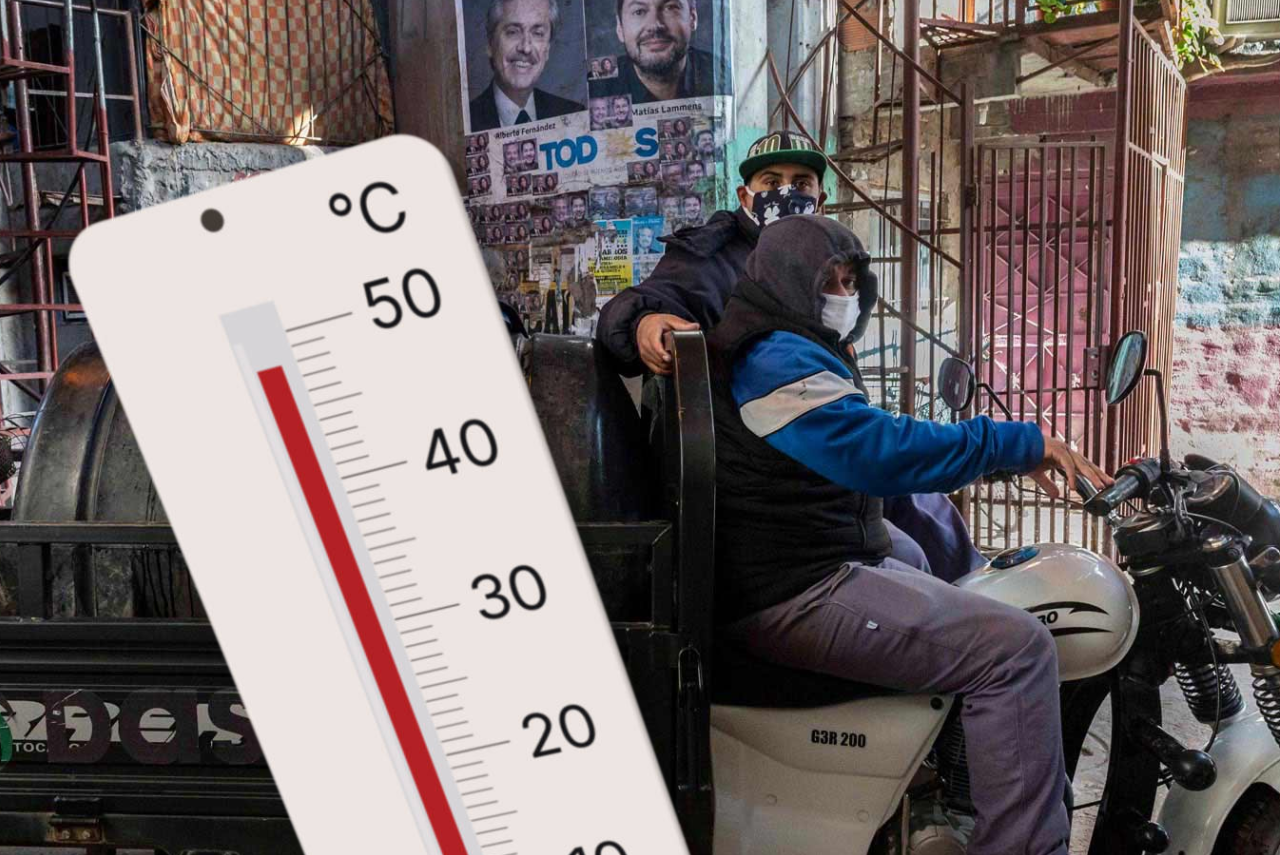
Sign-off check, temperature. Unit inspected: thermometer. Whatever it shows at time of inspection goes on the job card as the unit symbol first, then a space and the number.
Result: °C 48
